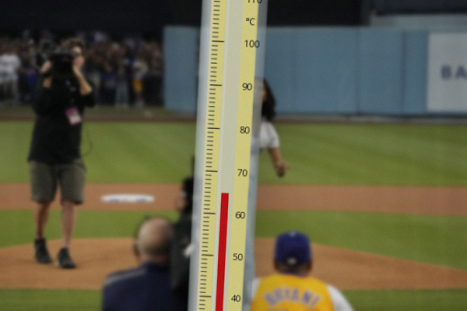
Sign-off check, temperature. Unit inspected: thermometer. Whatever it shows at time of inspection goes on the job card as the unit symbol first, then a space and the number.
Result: °C 65
